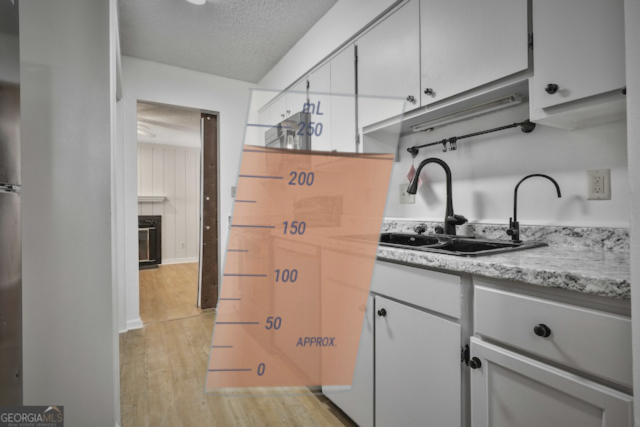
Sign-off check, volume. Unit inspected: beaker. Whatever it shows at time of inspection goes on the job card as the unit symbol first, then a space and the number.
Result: mL 225
